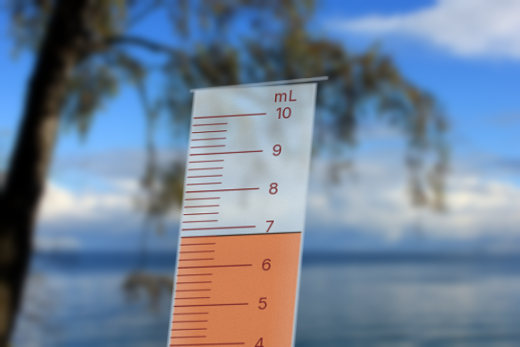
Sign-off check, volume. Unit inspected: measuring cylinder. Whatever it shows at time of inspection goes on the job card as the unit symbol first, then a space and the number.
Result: mL 6.8
